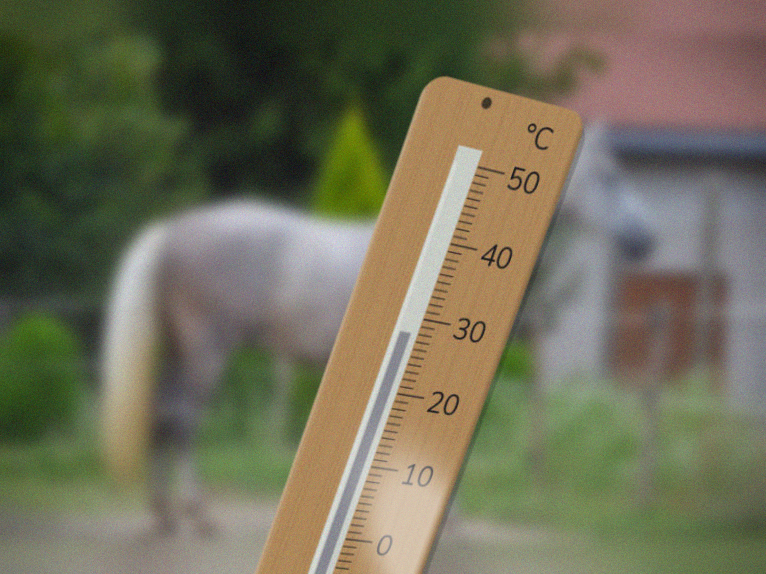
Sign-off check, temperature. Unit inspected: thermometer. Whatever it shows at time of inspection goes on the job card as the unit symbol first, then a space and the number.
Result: °C 28
